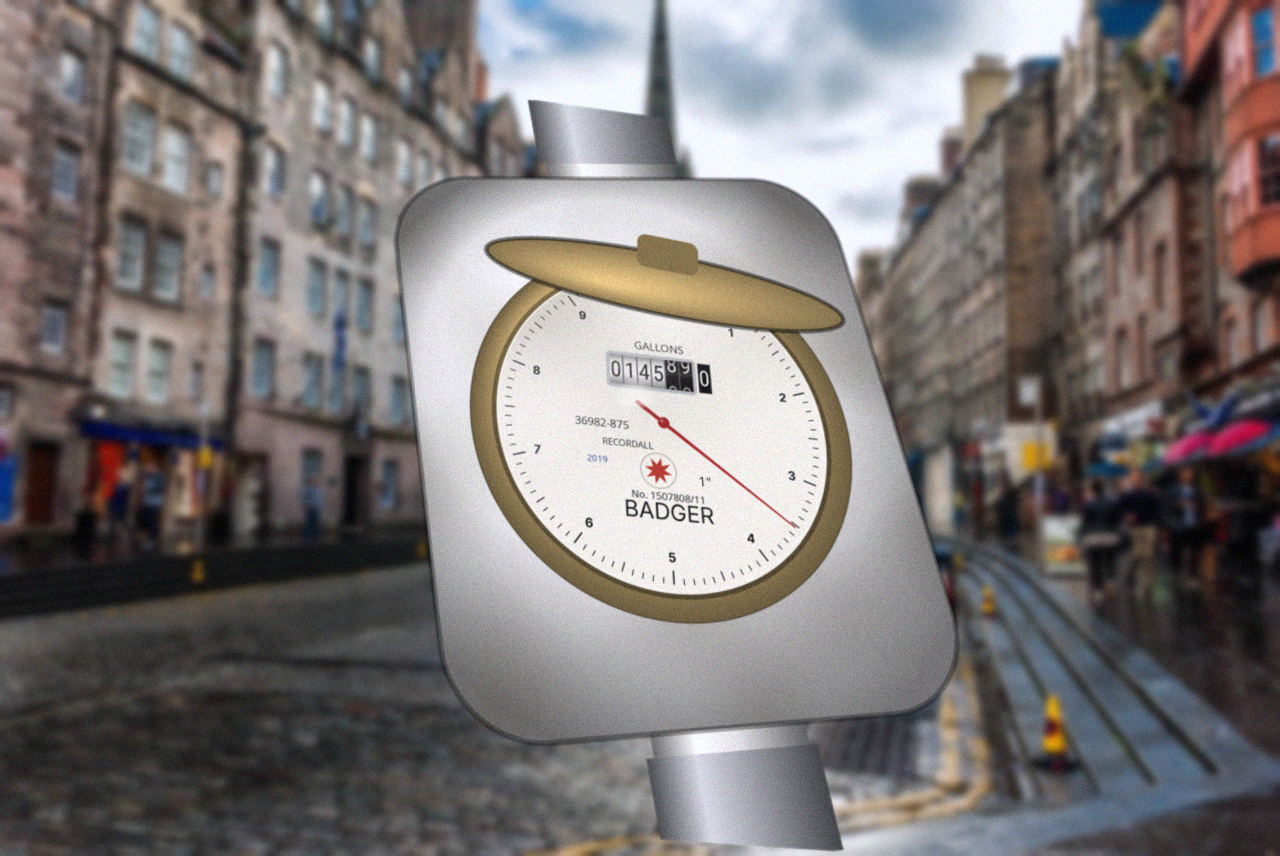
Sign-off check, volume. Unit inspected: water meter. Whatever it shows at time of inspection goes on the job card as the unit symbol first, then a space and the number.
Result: gal 145893.5
